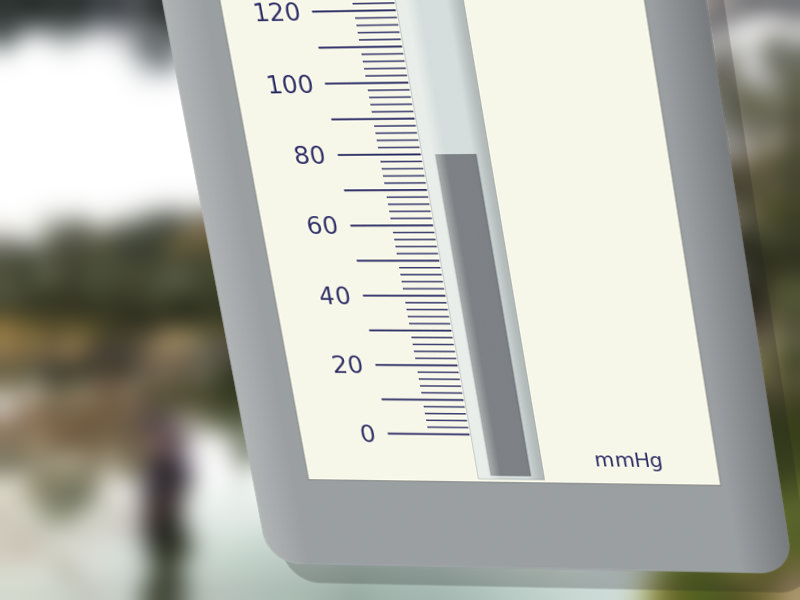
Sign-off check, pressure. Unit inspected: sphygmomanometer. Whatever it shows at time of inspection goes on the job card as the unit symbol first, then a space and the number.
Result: mmHg 80
